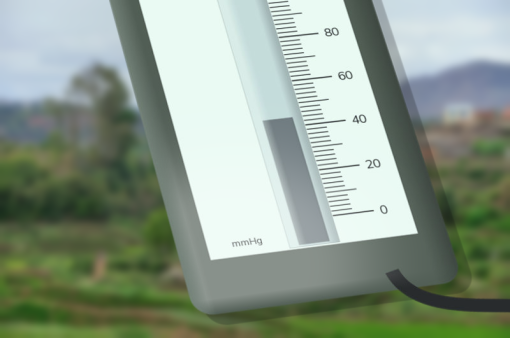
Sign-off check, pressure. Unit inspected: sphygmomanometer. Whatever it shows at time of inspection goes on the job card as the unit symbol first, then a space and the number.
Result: mmHg 44
